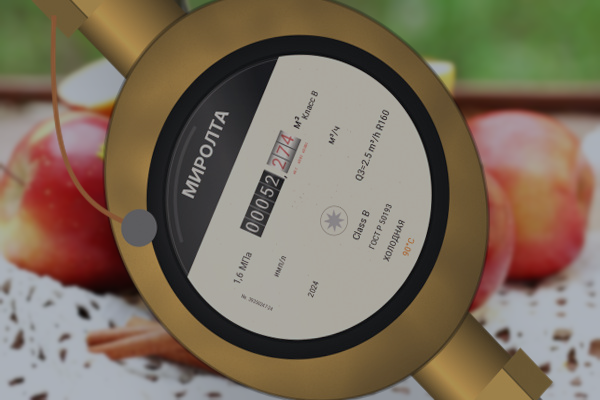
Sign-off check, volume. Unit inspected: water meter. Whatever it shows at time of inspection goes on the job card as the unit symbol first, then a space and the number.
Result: m³ 52.274
